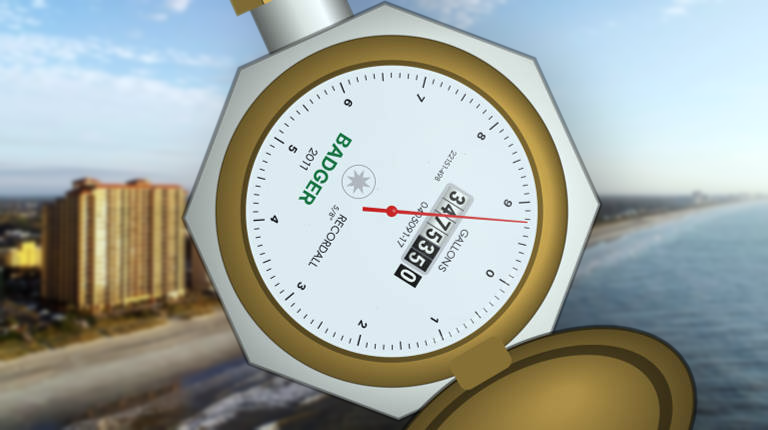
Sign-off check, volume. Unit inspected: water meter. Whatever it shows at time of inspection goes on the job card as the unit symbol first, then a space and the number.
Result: gal 3475349.2
